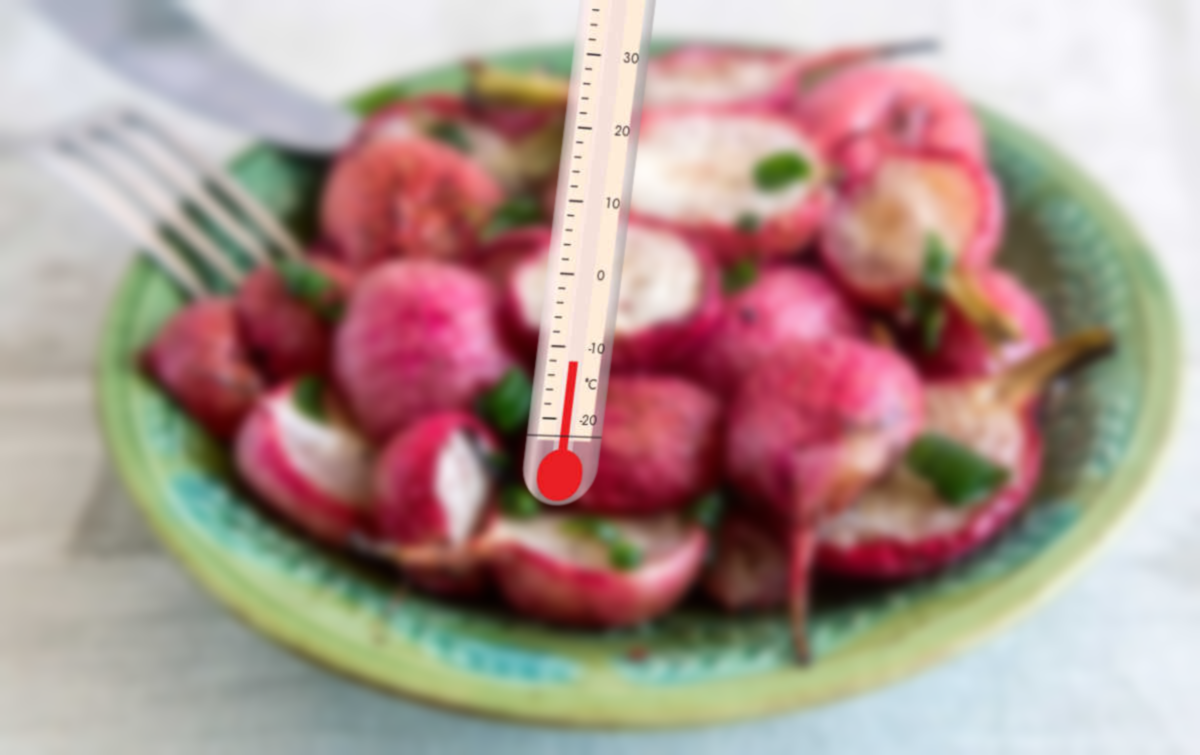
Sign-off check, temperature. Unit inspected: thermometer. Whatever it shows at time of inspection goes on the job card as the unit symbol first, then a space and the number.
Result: °C -12
